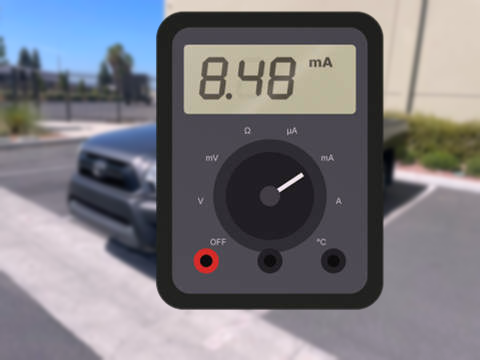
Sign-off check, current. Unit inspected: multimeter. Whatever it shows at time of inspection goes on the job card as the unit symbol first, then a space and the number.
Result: mA 8.48
